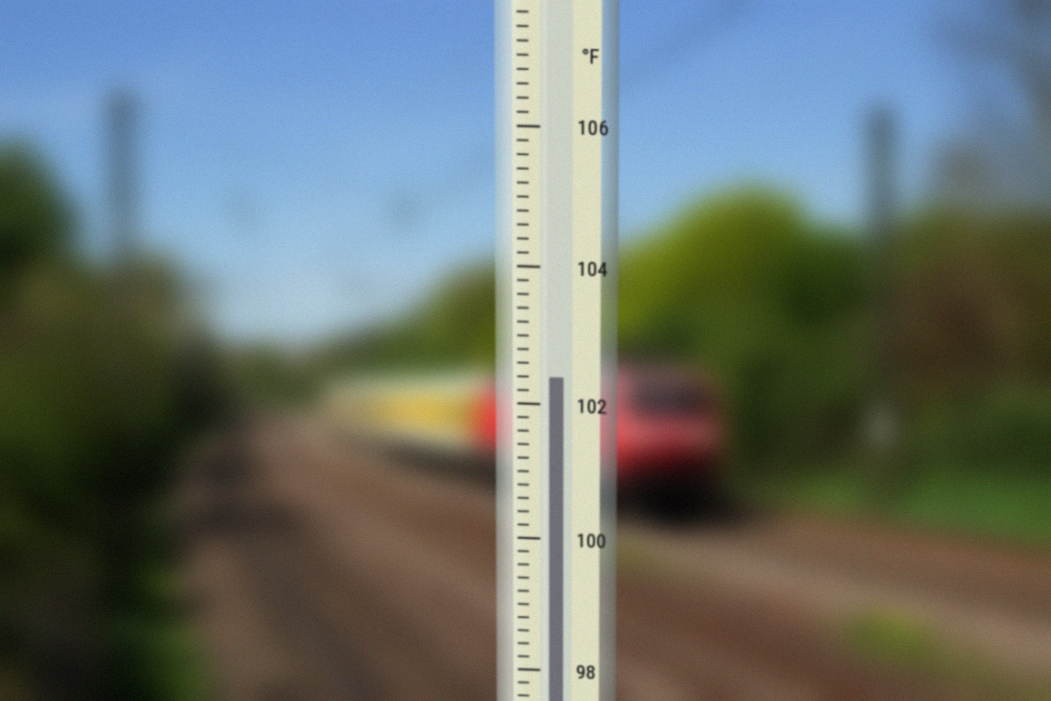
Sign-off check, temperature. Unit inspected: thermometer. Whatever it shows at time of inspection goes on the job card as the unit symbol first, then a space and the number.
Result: °F 102.4
